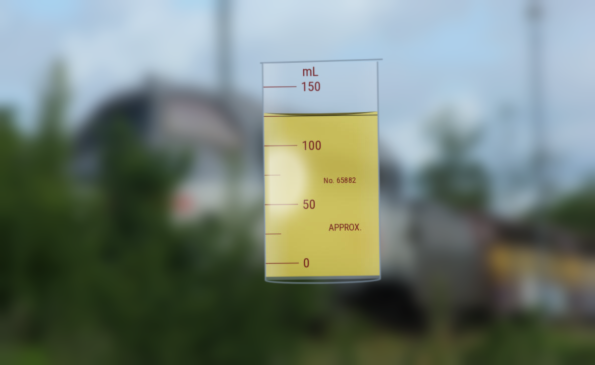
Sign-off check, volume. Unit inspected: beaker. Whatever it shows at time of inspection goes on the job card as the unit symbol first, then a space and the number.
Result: mL 125
